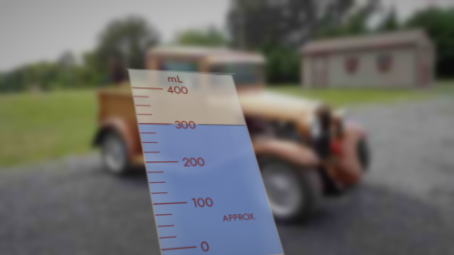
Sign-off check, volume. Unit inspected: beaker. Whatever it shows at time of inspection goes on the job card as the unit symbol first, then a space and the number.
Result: mL 300
